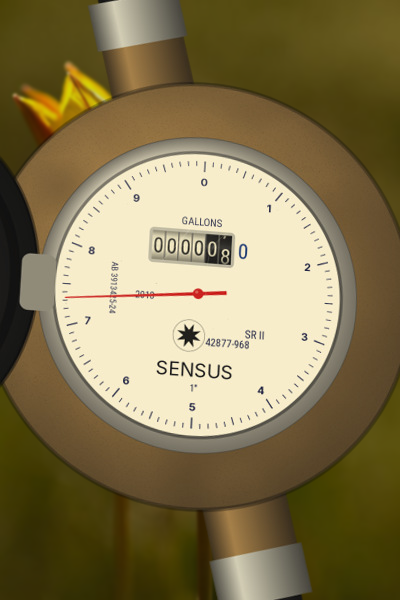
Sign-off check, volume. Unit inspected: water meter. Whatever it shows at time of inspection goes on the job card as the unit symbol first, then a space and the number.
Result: gal 77.3
